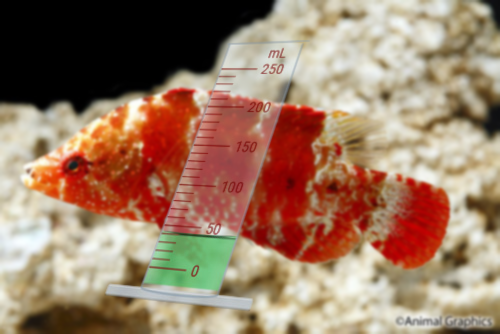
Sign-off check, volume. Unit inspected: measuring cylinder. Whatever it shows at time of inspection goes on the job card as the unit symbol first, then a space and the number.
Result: mL 40
